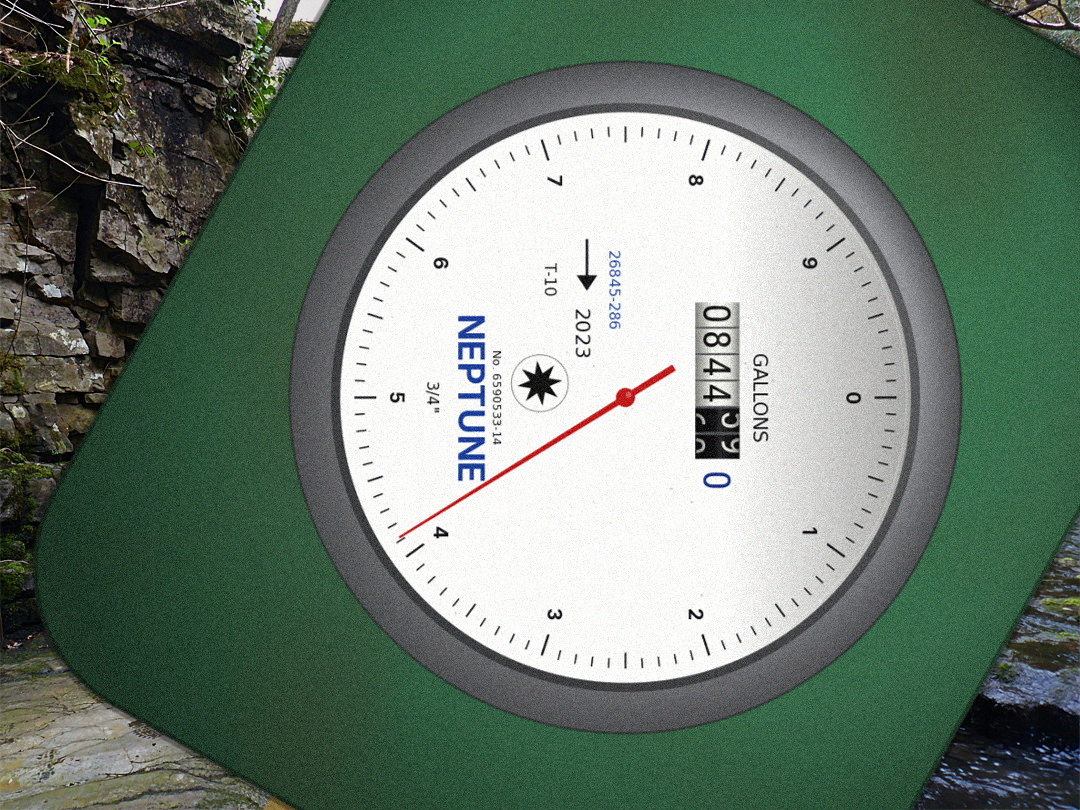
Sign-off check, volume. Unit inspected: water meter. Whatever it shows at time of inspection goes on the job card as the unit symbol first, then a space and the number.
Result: gal 844594.1
